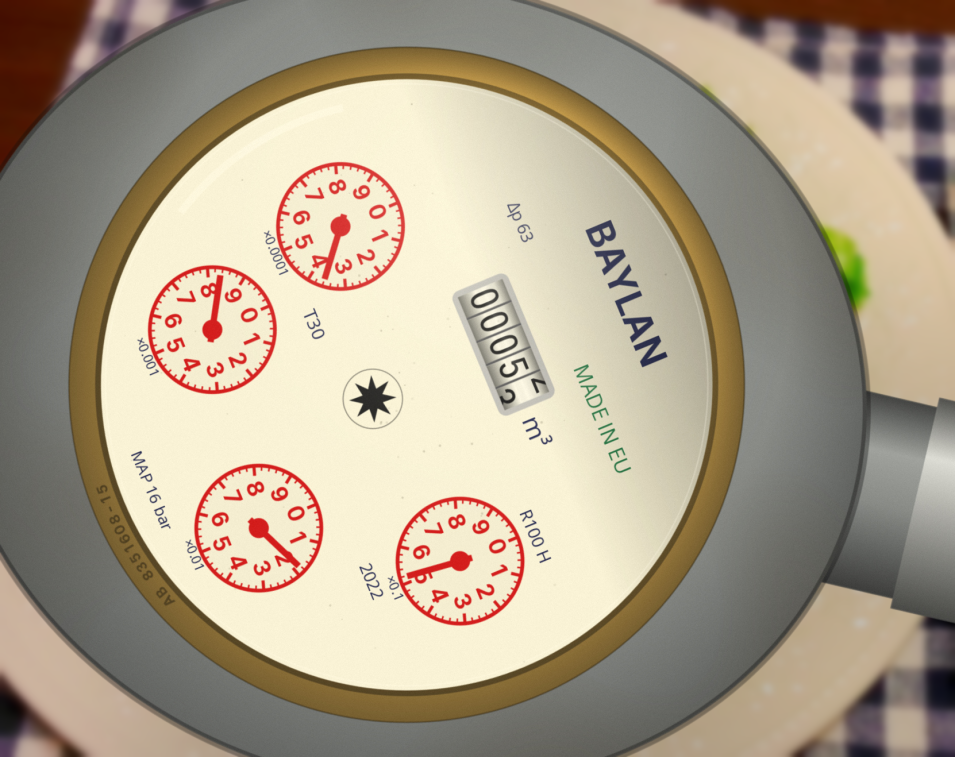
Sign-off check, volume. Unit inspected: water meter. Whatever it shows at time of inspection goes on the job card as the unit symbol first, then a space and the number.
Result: m³ 52.5183
